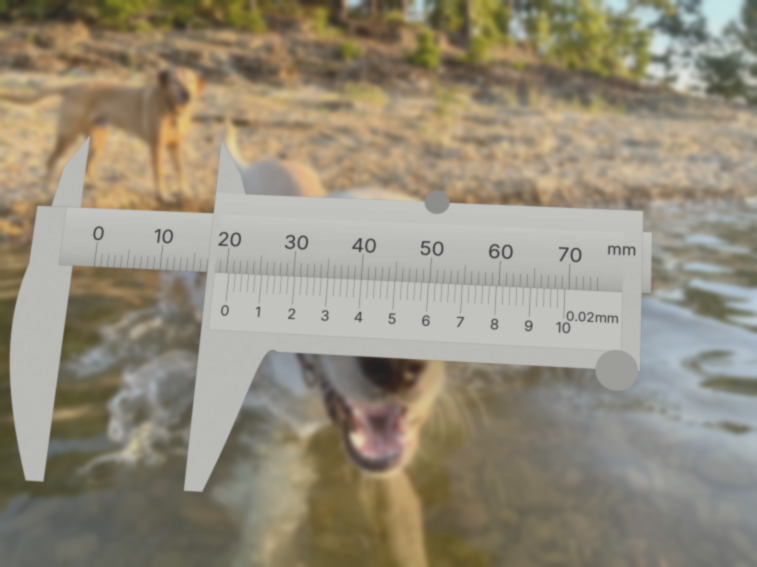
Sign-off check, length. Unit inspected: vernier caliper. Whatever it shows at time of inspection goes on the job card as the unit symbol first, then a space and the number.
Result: mm 20.4
